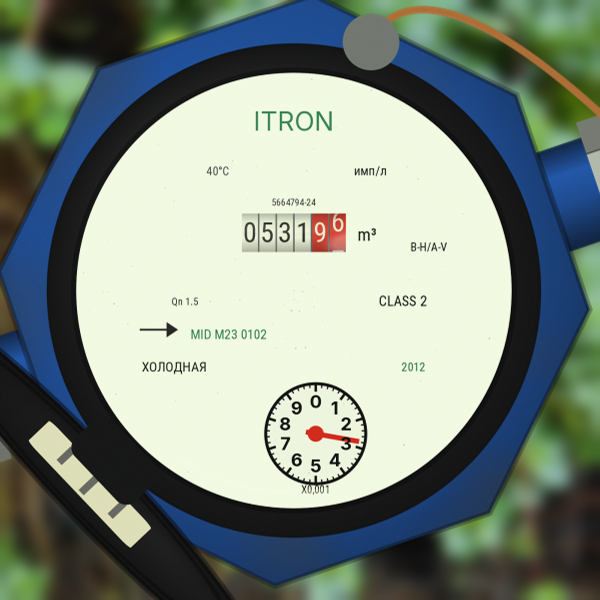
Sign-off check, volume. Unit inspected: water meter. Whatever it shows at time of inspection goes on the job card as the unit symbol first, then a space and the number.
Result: m³ 531.962
